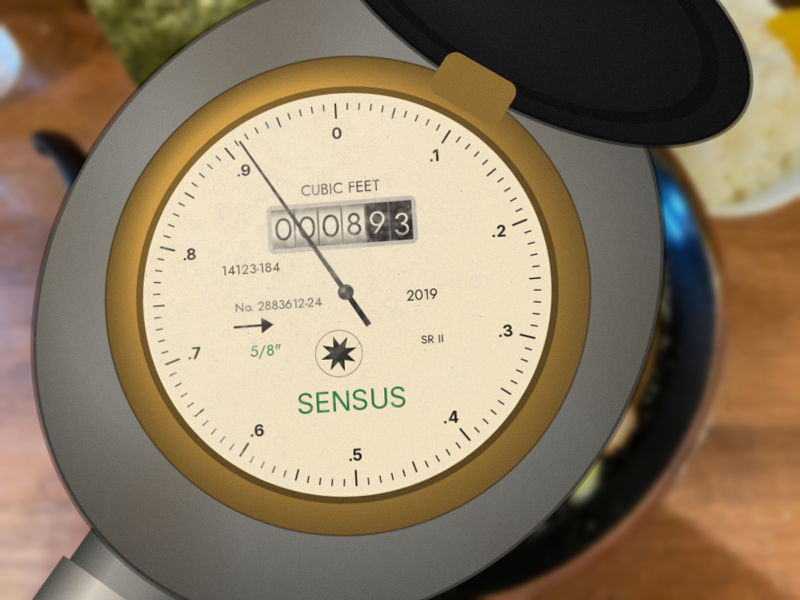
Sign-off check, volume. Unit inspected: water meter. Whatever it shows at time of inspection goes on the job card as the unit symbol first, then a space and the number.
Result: ft³ 892.91
